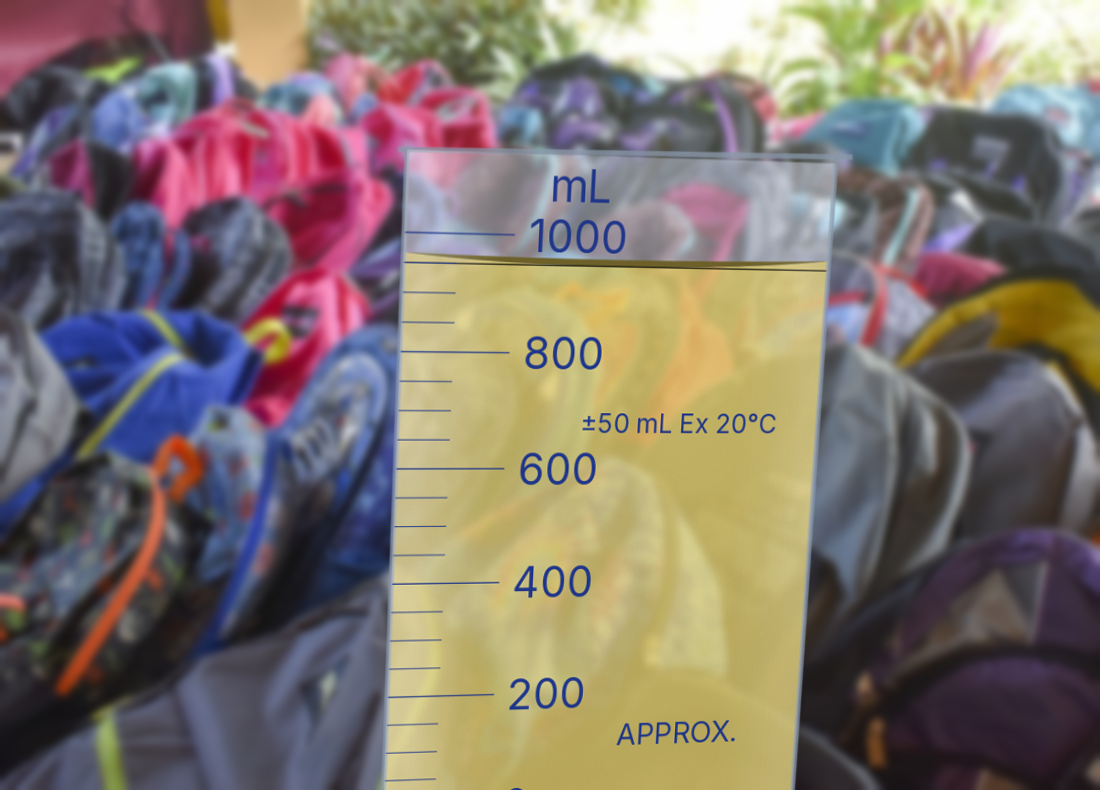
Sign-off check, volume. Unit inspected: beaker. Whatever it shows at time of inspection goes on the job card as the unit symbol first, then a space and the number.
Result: mL 950
